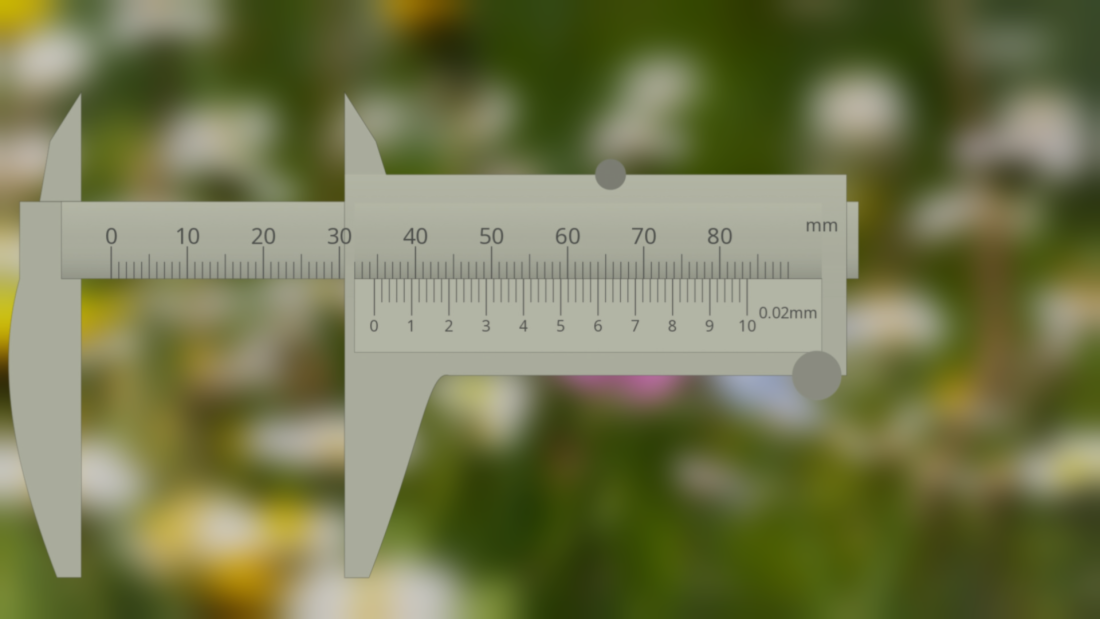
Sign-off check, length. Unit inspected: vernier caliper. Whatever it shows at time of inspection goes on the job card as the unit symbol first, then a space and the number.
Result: mm 34.6
